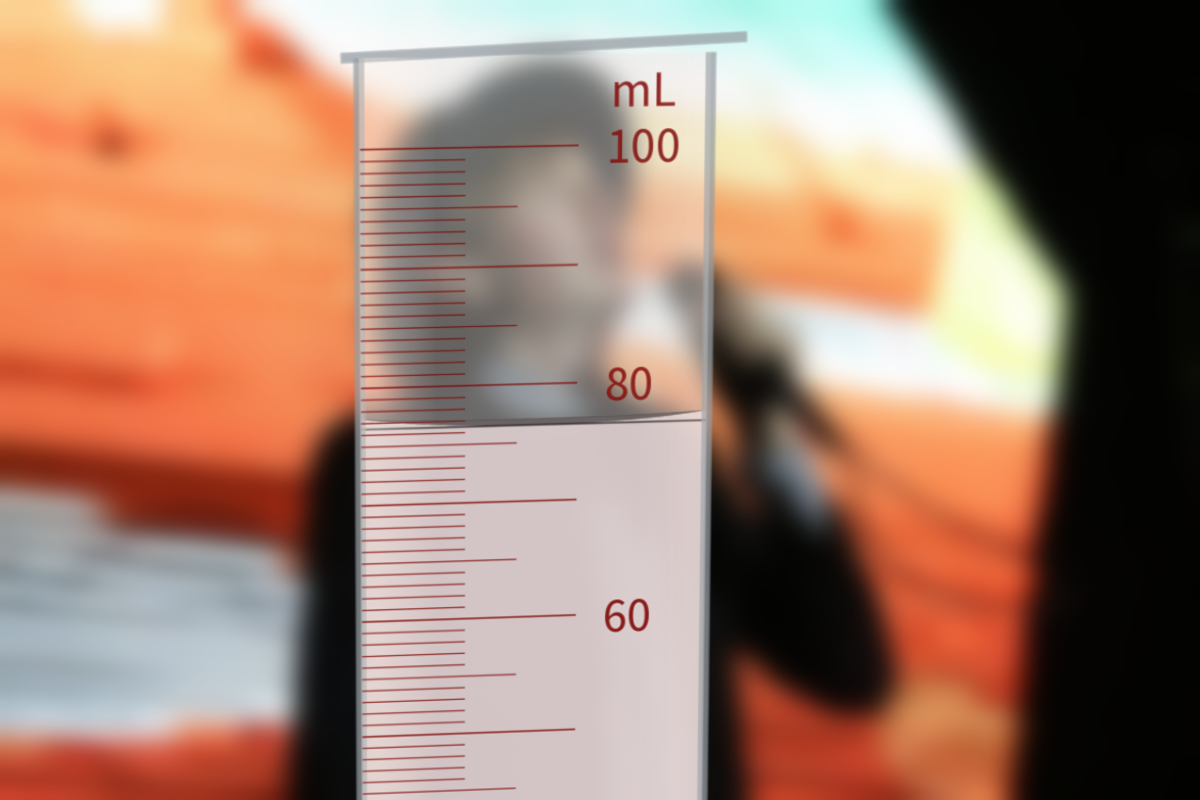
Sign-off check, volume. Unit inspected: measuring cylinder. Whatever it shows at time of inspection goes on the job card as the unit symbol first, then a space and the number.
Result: mL 76.5
